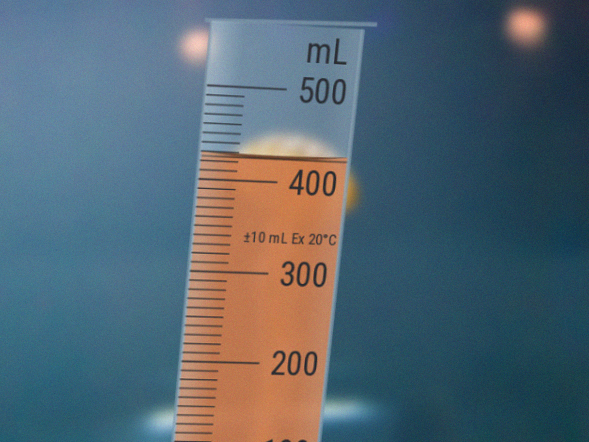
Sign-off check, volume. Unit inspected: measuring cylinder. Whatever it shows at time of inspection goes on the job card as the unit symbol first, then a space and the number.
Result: mL 425
